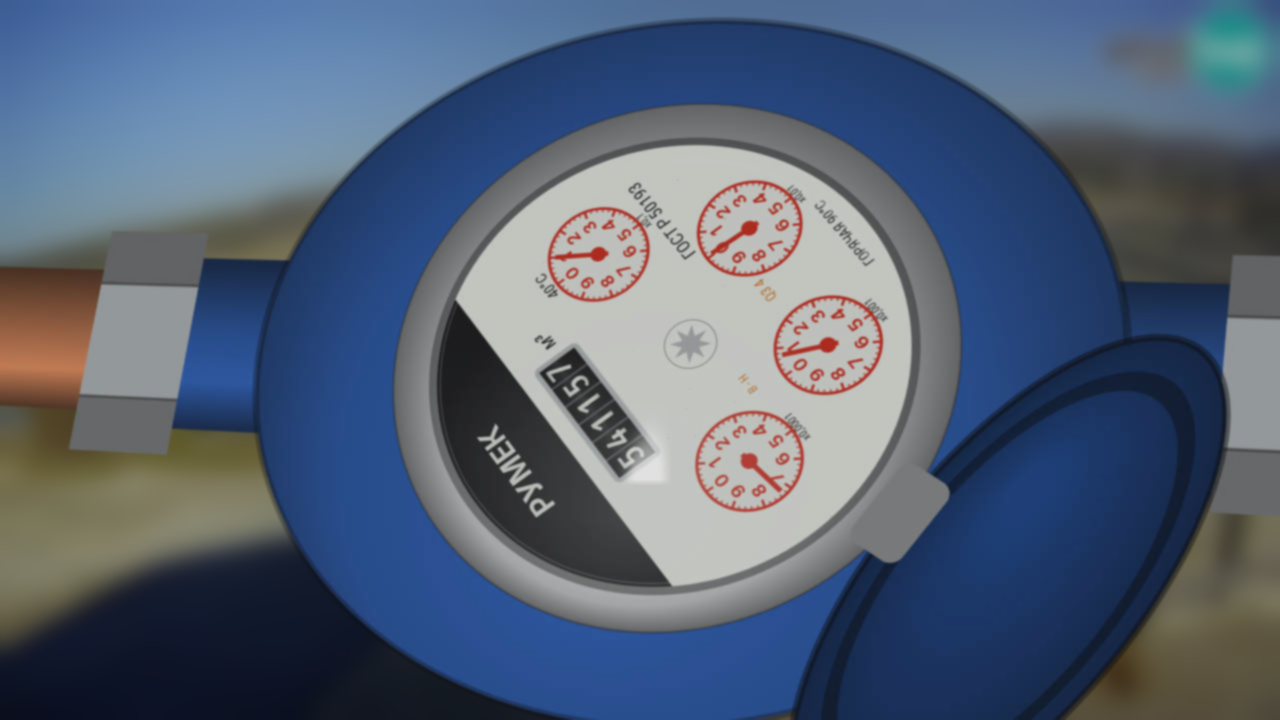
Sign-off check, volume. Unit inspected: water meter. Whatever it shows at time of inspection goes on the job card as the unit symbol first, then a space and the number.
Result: m³ 541157.1007
